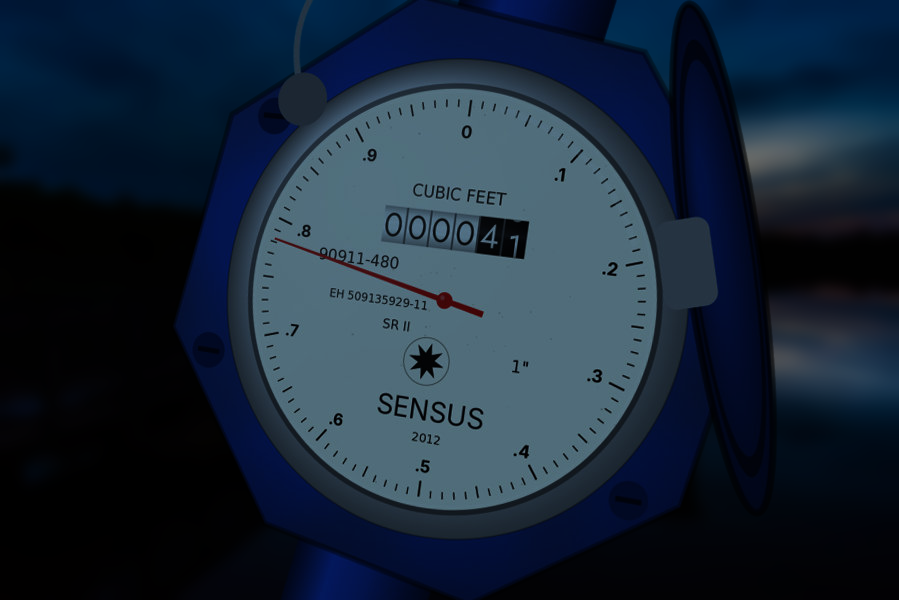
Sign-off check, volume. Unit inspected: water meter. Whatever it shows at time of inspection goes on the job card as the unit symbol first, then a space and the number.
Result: ft³ 40.78
